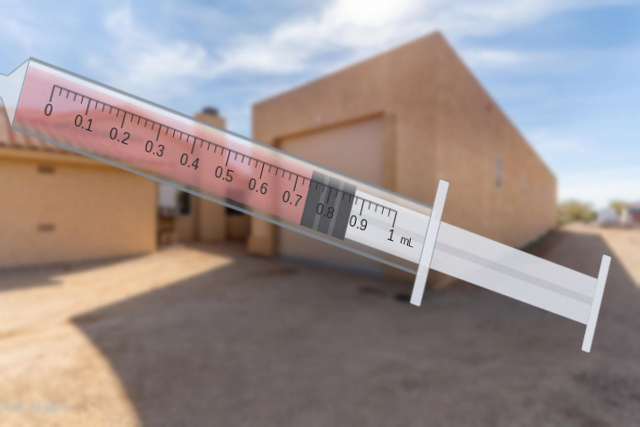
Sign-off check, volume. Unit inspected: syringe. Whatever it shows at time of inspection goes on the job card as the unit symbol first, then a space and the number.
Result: mL 0.74
